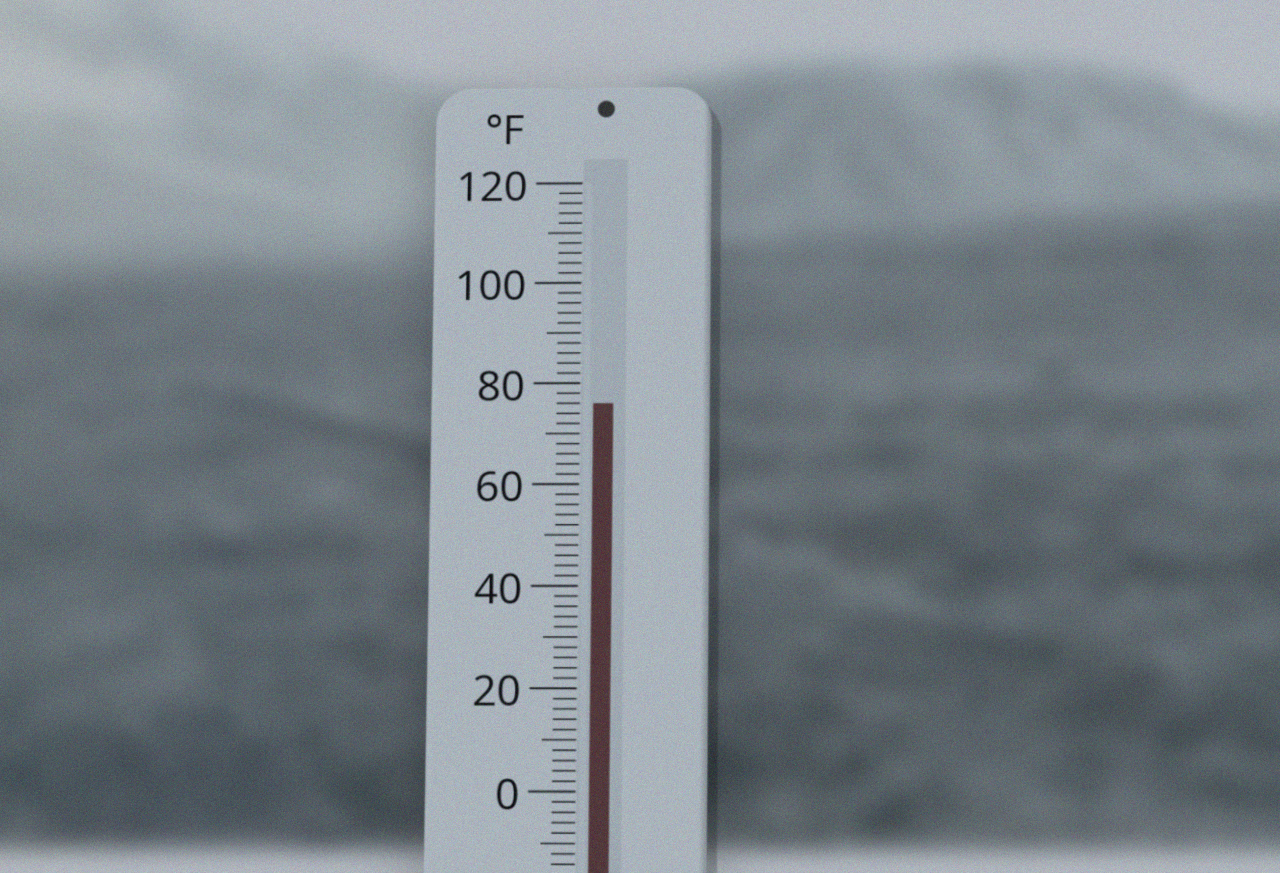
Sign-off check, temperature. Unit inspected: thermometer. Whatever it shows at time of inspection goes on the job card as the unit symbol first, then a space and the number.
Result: °F 76
